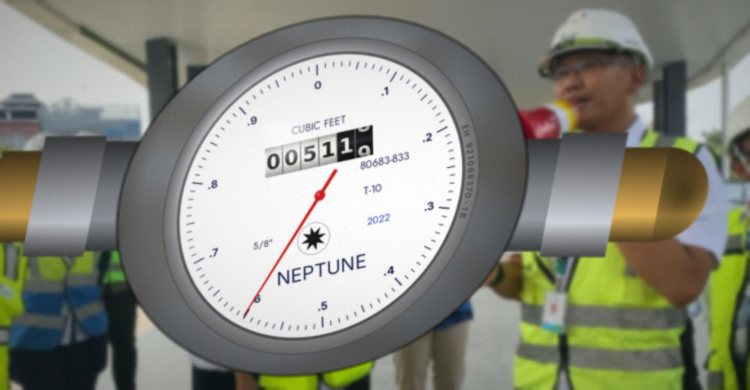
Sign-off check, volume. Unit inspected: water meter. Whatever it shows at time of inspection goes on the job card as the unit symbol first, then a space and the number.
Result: ft³ 5118.60
